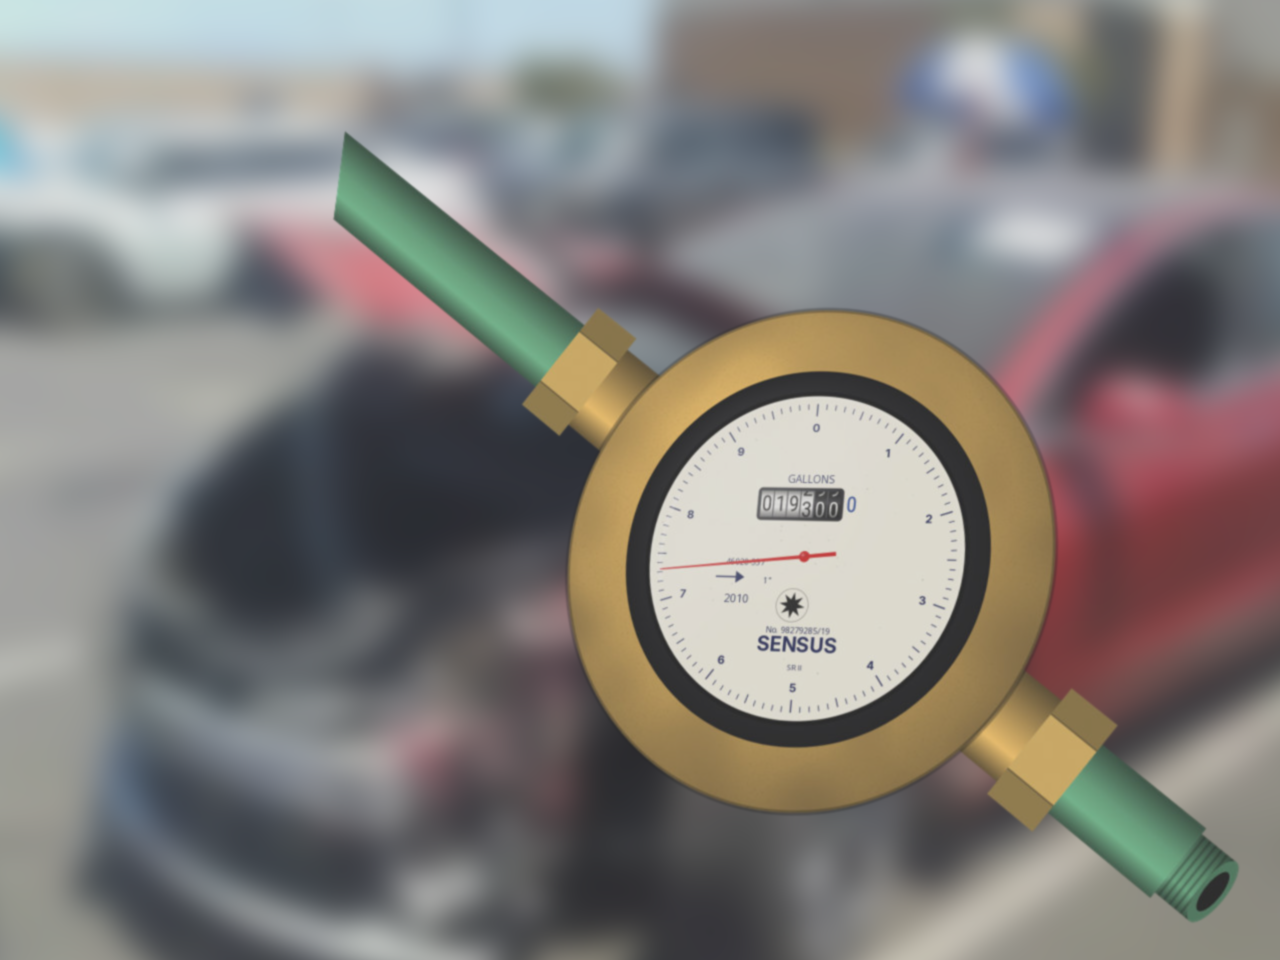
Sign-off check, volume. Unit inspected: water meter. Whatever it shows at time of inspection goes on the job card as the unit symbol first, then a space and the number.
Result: gal 192997.3
